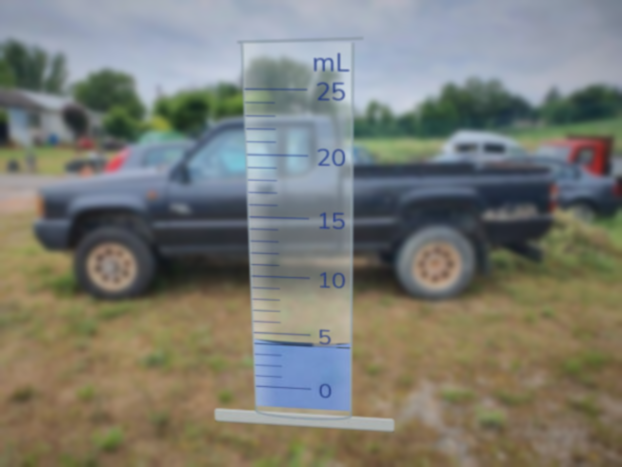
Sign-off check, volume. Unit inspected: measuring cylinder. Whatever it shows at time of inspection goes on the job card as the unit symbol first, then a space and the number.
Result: mL 4
